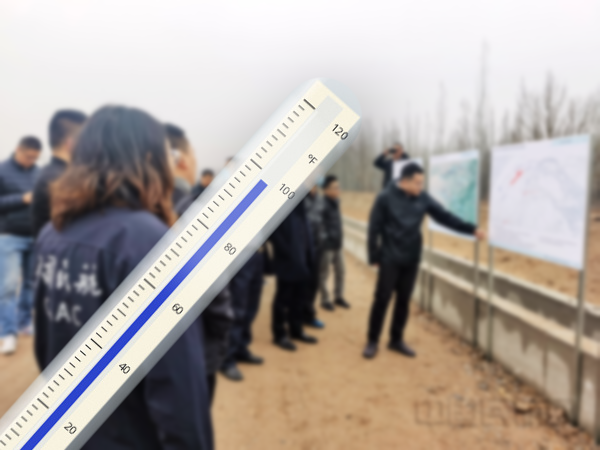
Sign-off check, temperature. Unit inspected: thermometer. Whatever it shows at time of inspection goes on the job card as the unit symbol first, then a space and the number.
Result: °F 98
